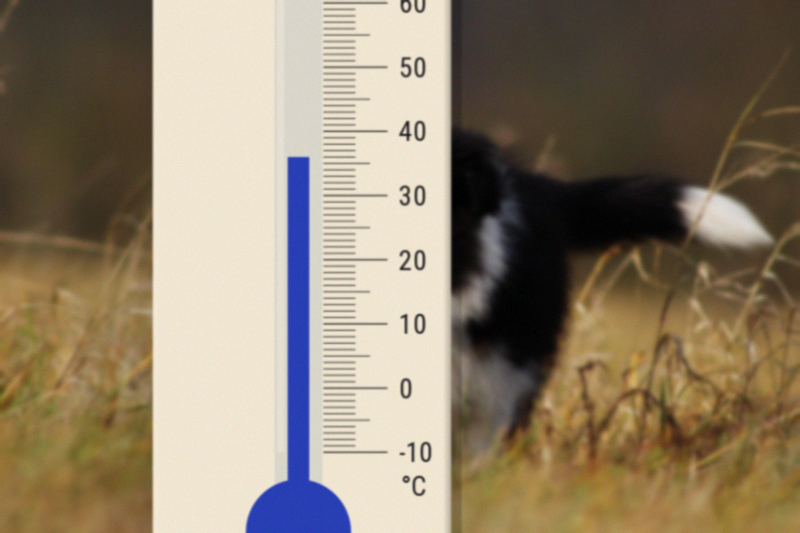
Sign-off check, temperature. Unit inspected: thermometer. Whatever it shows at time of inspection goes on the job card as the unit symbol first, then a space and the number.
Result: °C 36
